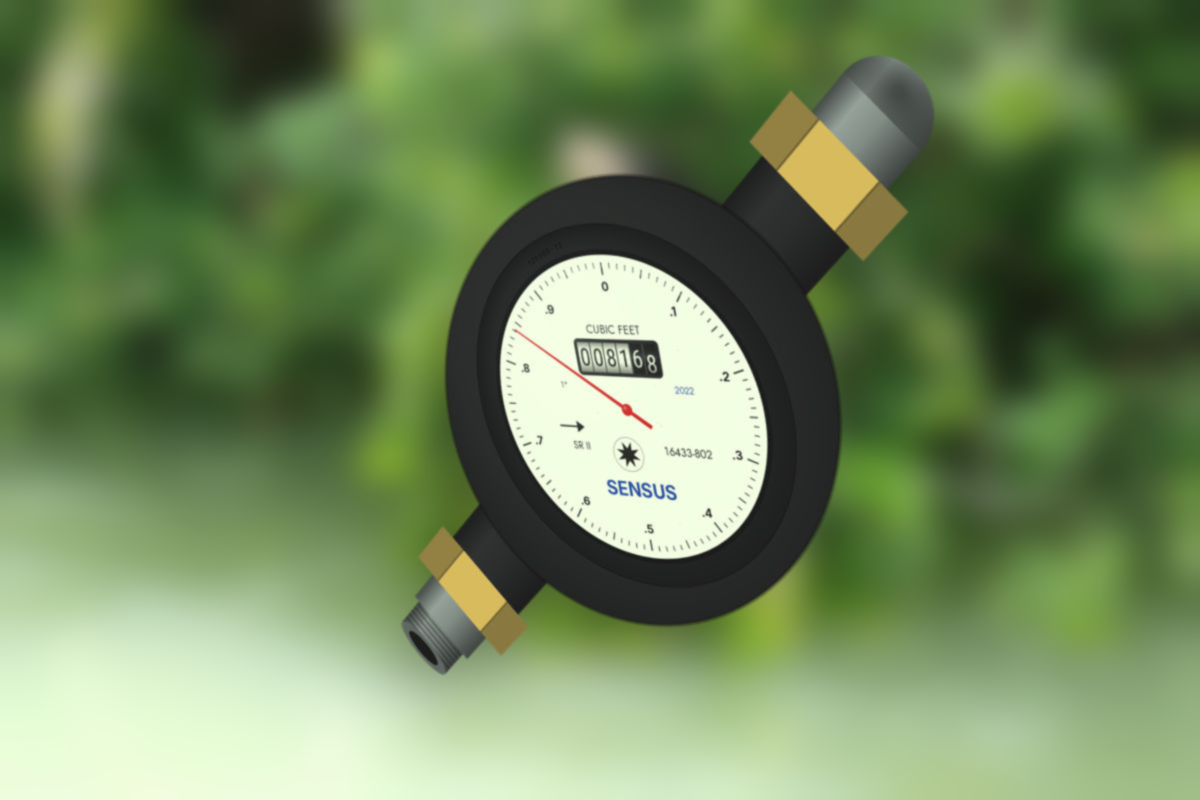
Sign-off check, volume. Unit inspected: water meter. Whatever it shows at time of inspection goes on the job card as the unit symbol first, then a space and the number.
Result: ft³ 8167.84
